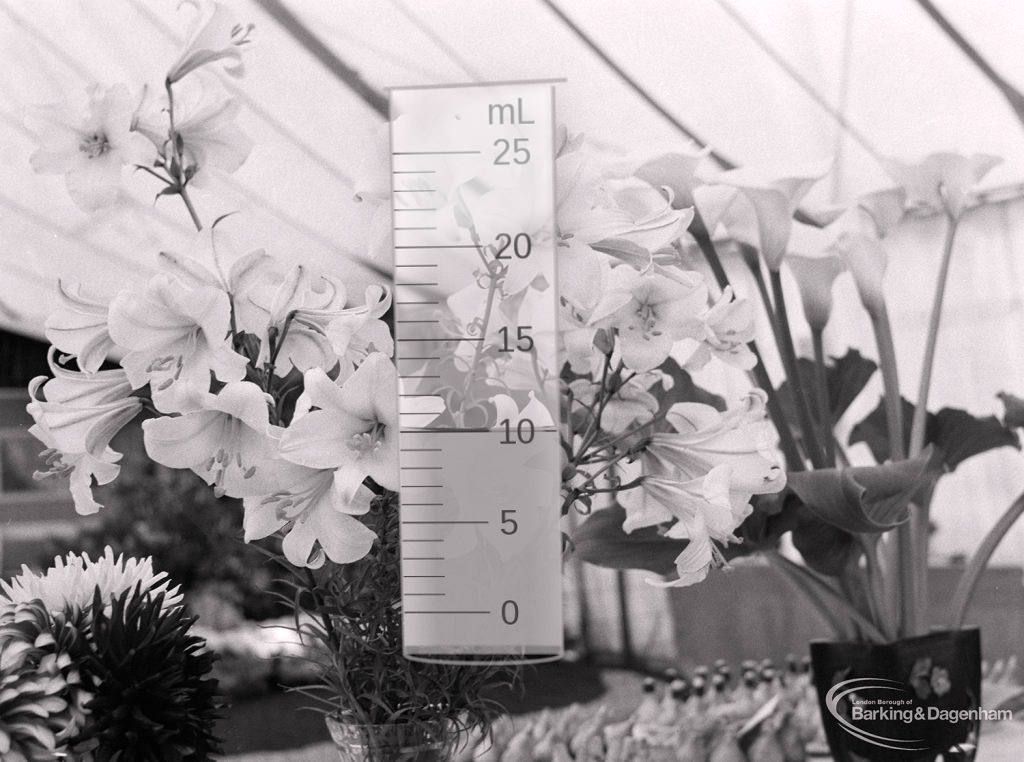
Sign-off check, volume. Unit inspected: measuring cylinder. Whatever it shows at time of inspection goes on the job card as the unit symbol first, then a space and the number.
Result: mL 10
